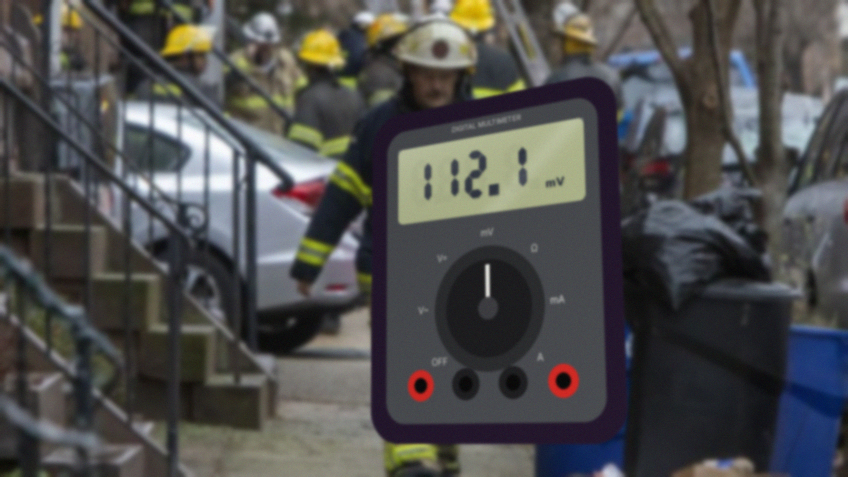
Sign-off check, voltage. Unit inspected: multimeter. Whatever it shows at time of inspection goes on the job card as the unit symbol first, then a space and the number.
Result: mV 112.1
